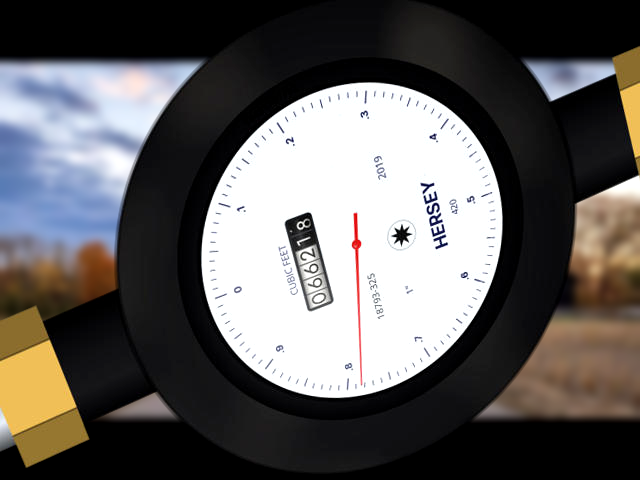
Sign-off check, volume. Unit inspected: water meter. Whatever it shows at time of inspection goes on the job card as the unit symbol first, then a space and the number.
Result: ft³ 66217.78
